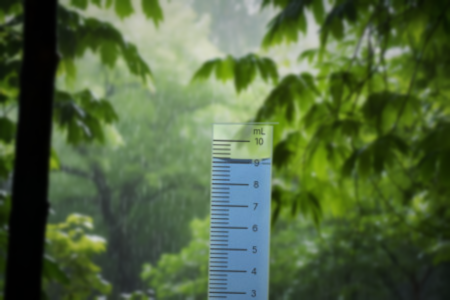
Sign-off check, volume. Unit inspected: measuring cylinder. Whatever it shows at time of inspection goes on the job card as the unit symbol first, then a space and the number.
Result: mL 9
